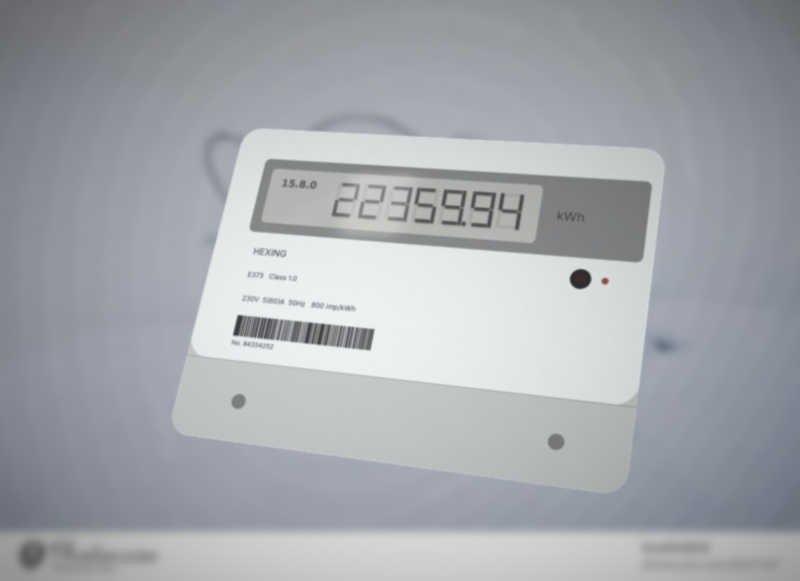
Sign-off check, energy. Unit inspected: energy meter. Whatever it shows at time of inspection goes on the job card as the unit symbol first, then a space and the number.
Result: kWh 22359.94
